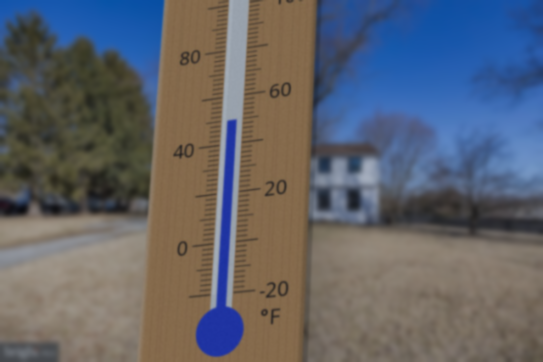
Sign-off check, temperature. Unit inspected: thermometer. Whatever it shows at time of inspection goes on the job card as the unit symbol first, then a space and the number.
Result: °F 50
